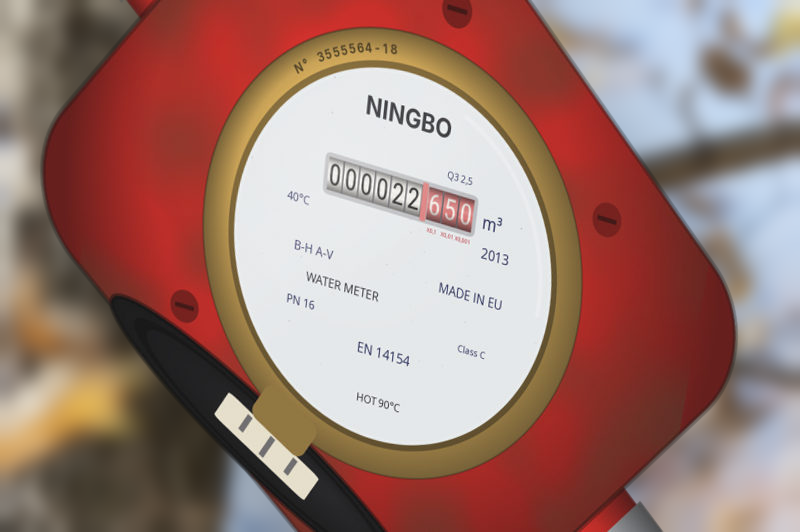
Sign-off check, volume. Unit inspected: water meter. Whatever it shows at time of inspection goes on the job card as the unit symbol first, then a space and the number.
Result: m³ 22.650
